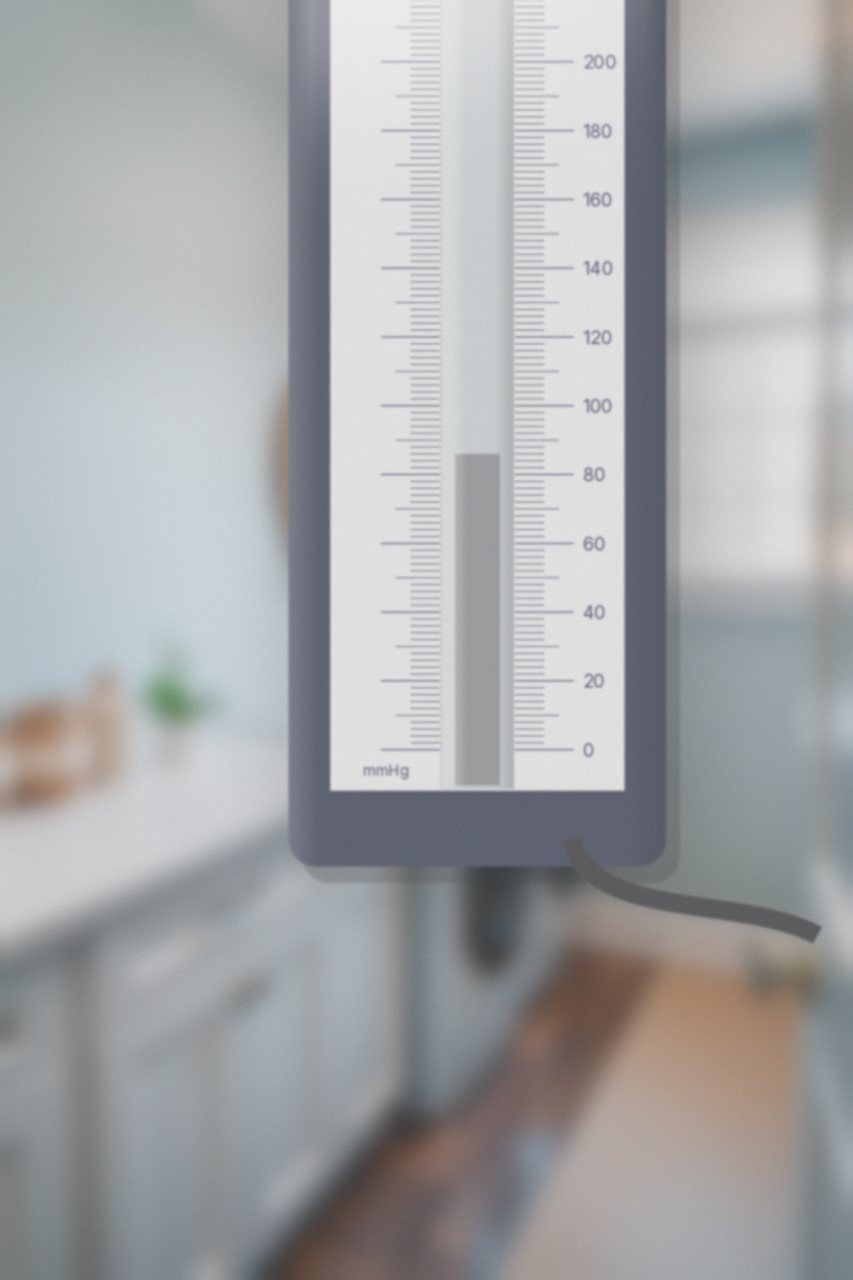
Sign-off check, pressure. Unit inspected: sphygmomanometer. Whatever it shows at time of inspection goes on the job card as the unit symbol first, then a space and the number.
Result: mmHg 86
